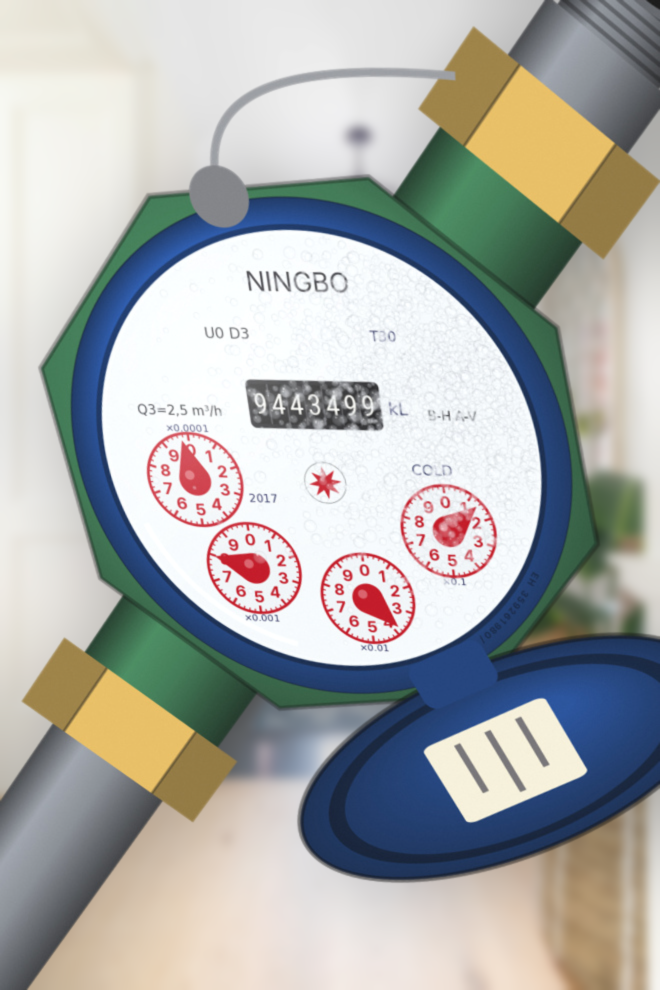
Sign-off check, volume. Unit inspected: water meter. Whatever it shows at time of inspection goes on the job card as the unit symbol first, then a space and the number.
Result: kL 9443499.1379
